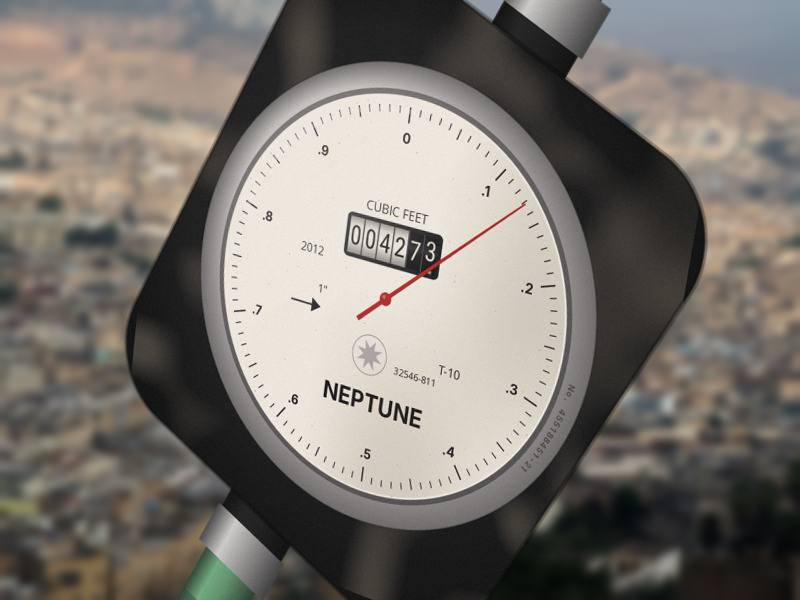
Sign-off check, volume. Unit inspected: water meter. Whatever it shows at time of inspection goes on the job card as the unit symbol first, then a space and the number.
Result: ft³ 4273.13
